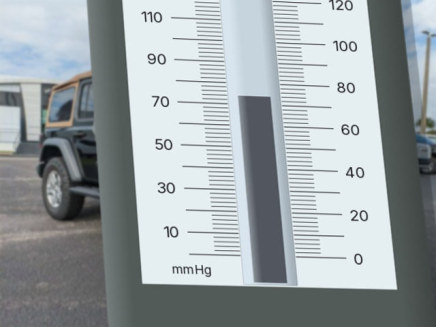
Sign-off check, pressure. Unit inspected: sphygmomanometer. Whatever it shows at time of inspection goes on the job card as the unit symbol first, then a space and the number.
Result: mmHg 74
